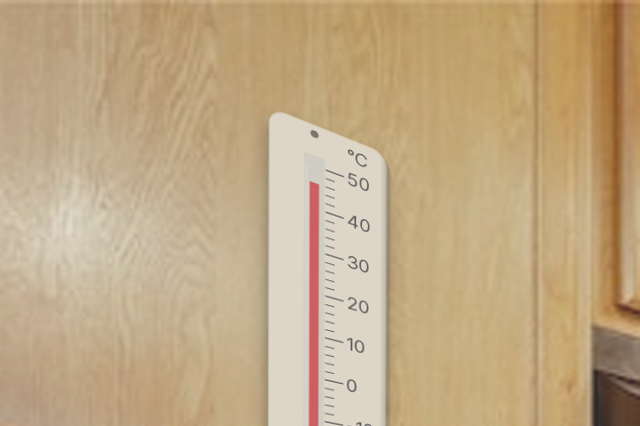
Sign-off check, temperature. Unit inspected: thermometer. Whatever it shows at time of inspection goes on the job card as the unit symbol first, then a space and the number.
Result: °C 46
